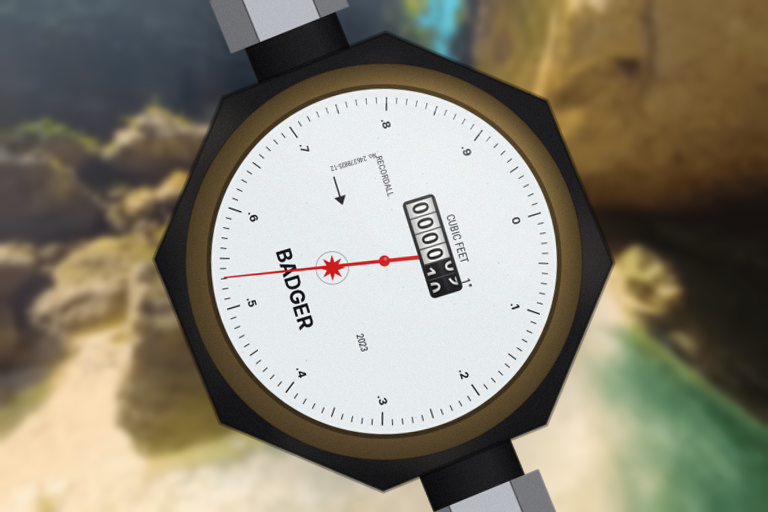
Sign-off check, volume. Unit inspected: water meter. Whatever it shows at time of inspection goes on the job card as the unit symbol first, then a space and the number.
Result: ft³ 9.53
